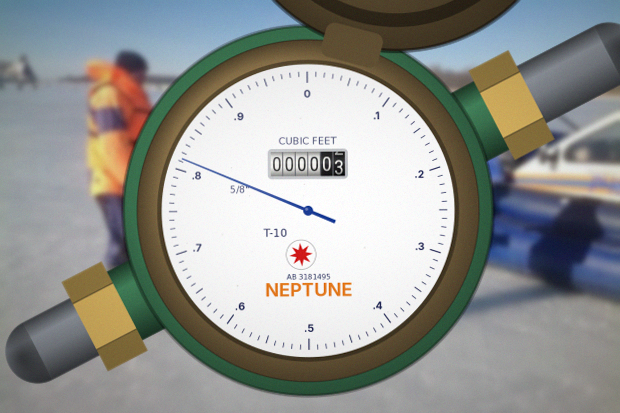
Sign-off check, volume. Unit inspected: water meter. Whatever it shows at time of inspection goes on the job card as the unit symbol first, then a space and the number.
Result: ft³ 2.81
